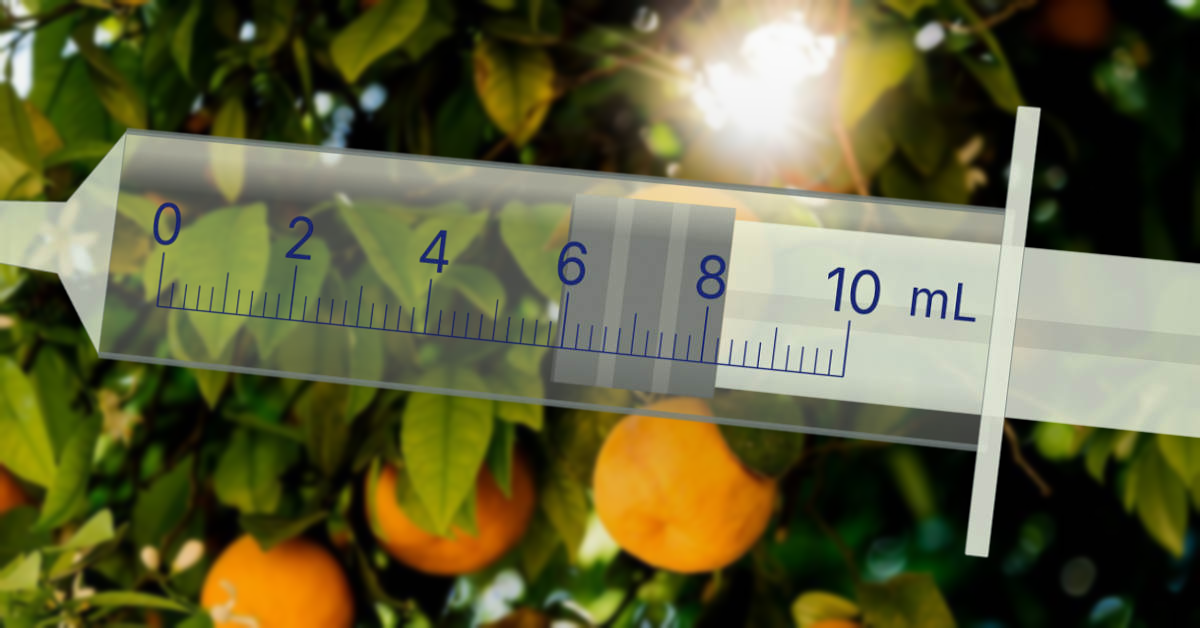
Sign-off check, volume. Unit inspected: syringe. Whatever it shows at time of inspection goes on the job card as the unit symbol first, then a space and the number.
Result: mL 5.9
